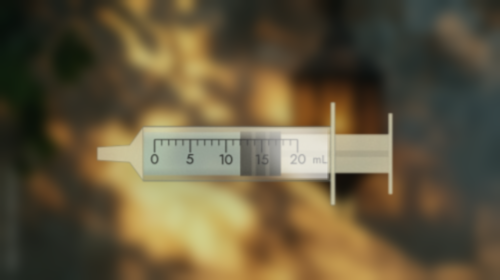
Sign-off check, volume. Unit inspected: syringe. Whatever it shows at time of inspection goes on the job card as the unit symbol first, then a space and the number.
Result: mL 12
